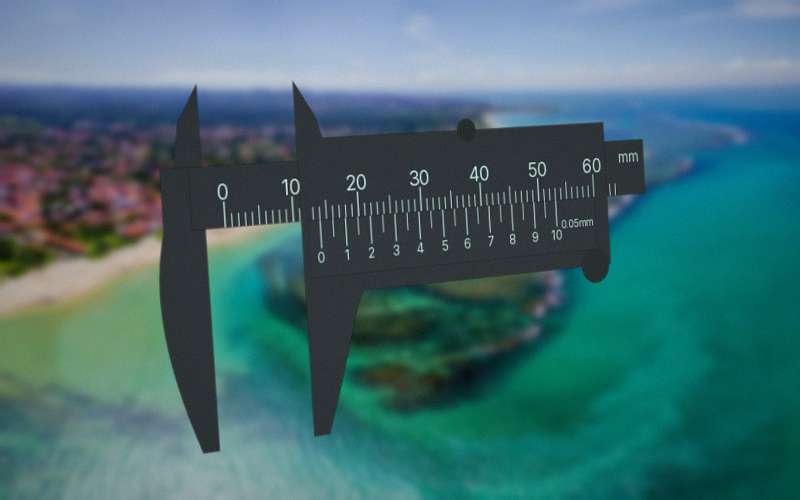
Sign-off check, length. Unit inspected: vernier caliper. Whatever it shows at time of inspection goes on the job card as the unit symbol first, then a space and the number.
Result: mm 14.0
